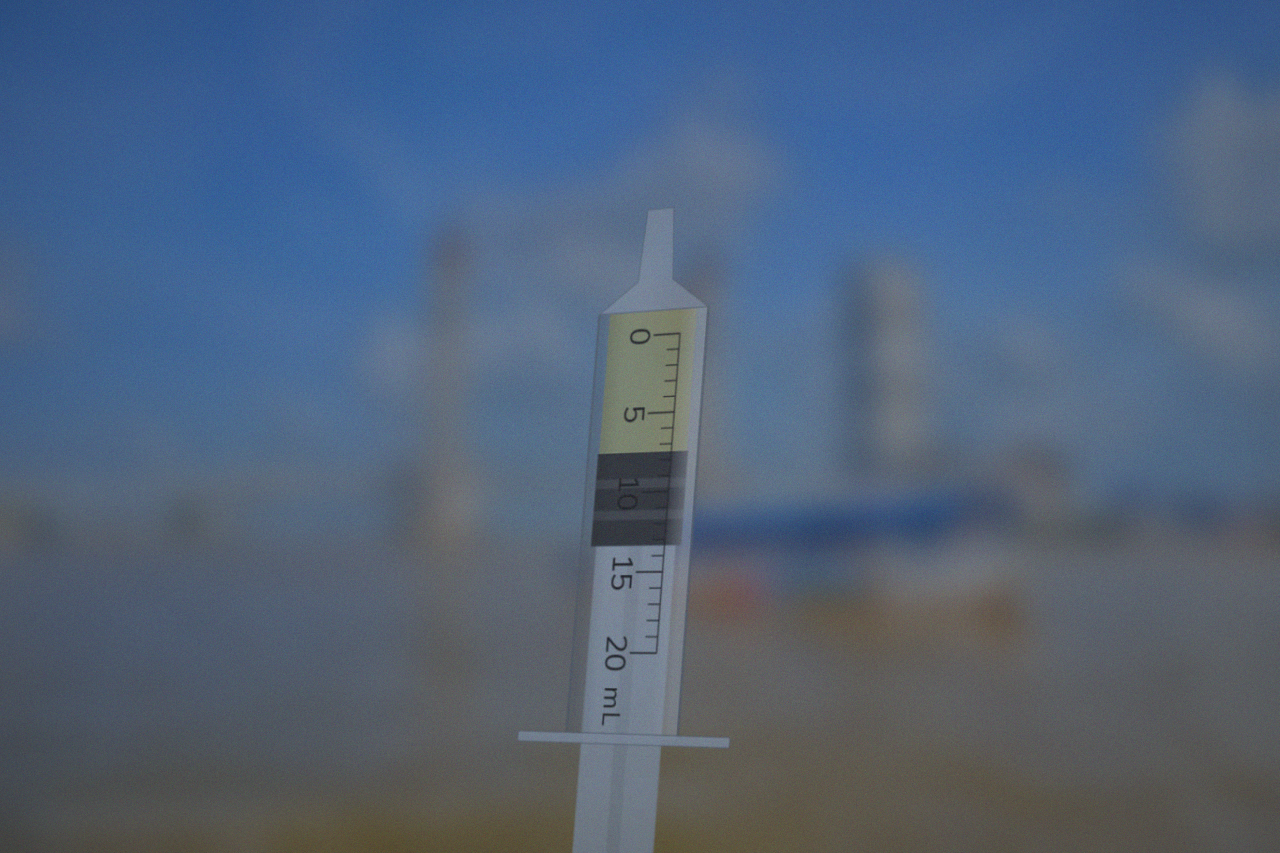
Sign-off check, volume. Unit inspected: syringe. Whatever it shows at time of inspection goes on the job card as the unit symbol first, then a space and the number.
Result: mL 7.5
